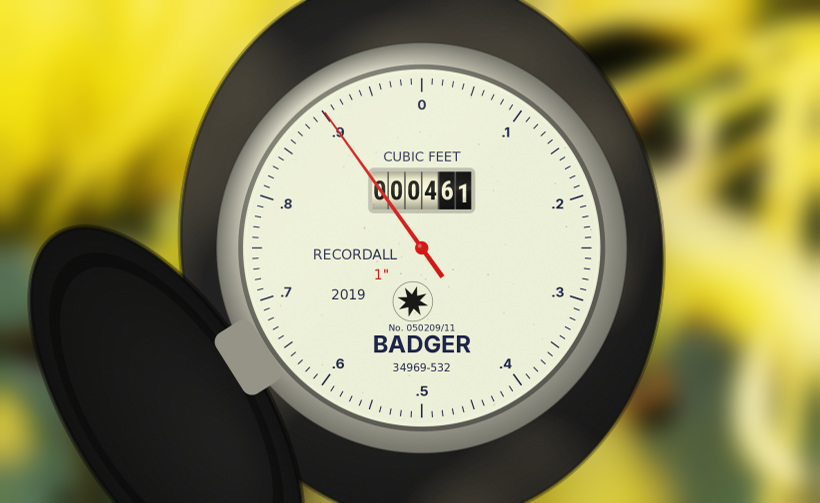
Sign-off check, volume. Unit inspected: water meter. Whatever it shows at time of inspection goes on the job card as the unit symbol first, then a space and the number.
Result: ft³ 460.90
